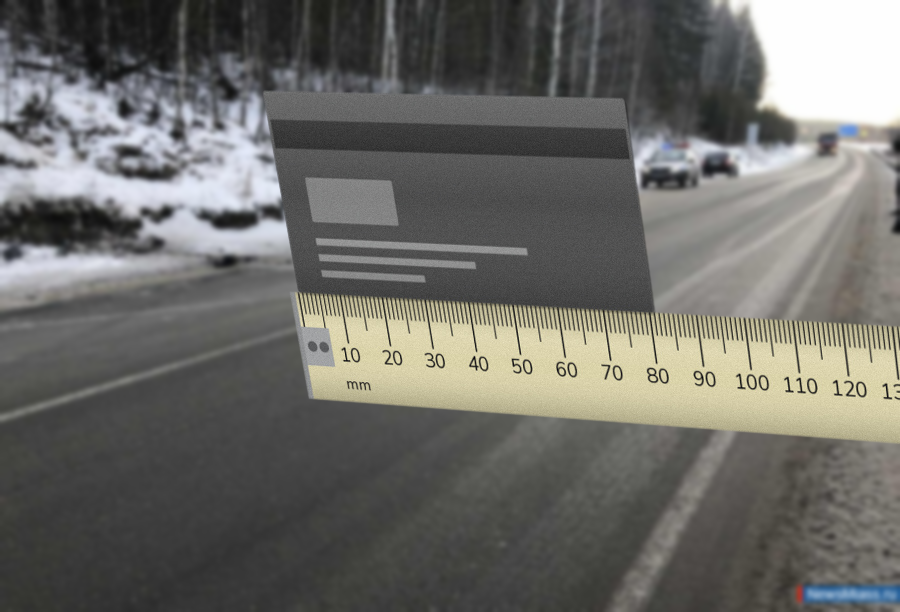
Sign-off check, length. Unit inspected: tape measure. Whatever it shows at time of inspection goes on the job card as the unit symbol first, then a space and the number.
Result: mm 81
